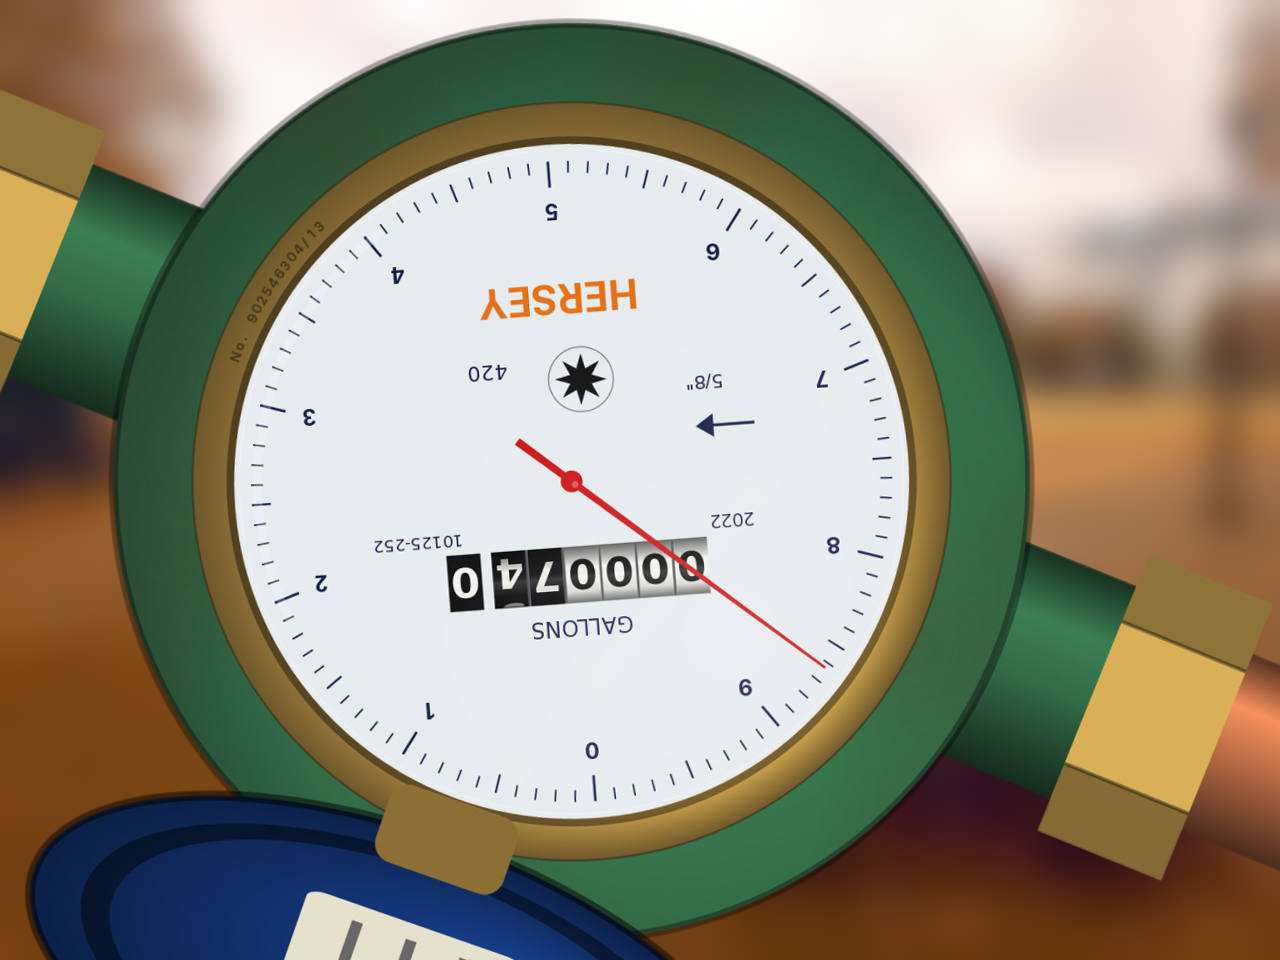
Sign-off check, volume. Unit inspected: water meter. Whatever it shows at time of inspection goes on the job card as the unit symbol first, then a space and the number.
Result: gal 738.6
